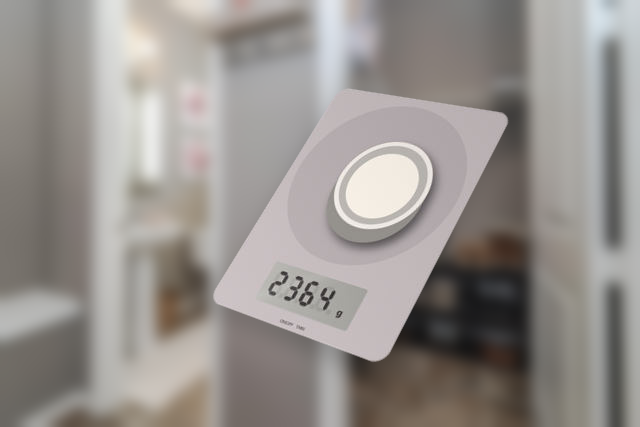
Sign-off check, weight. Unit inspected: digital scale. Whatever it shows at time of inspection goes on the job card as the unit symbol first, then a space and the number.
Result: g 2364
